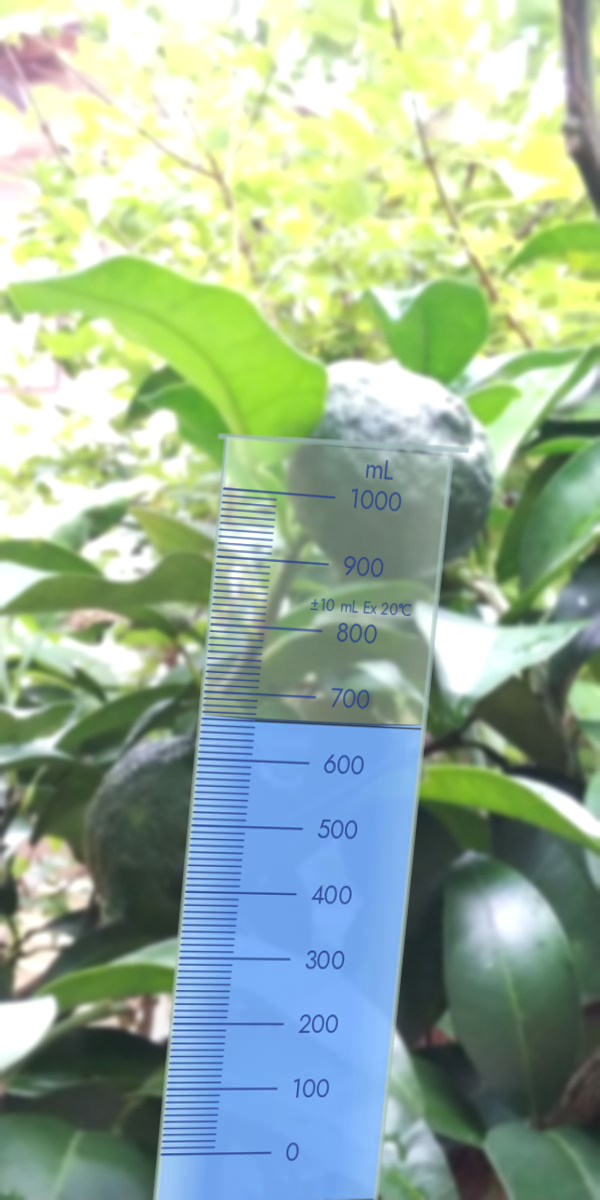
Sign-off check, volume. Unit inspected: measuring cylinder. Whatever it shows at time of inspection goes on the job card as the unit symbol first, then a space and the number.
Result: mL 660
